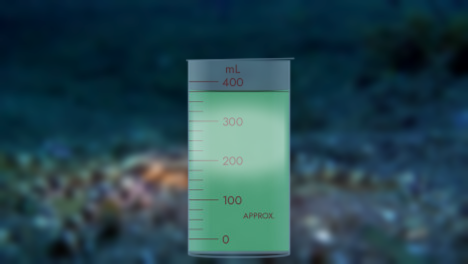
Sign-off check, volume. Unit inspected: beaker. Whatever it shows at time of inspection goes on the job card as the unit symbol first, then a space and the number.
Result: mL 375
